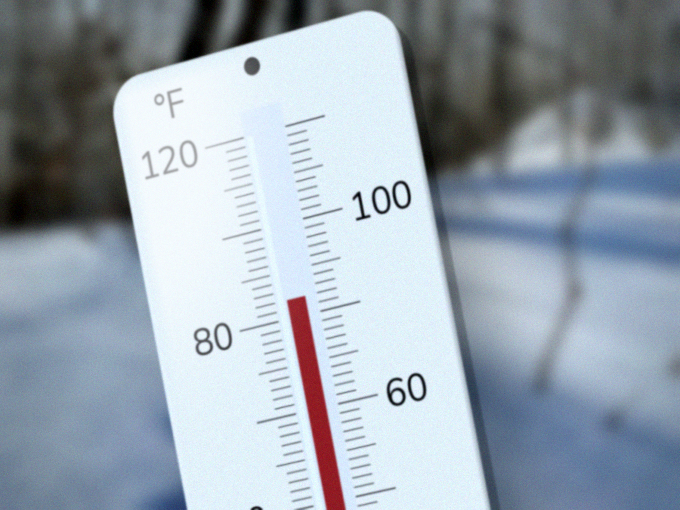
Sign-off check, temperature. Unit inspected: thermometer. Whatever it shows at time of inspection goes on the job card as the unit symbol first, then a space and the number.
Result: °F 84
